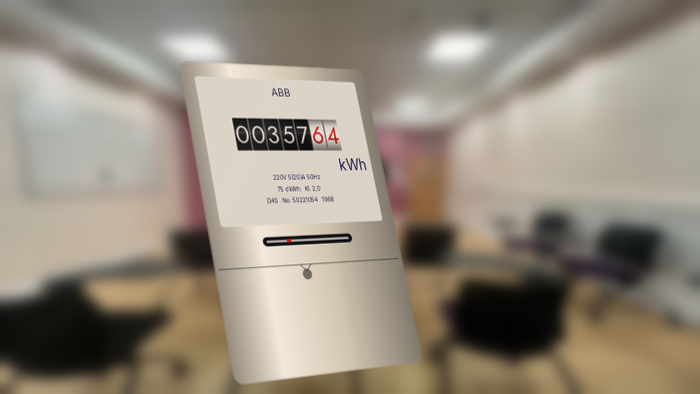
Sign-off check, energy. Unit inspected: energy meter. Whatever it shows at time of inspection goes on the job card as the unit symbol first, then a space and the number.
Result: kWh 357.64
